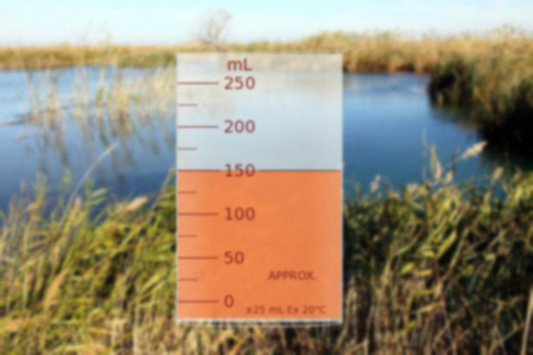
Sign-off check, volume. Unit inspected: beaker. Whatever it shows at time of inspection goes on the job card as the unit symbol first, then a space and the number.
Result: mL 150
